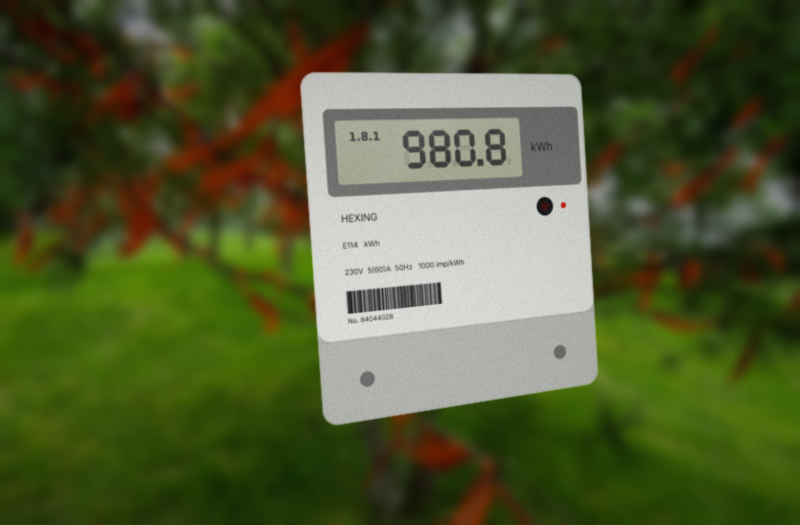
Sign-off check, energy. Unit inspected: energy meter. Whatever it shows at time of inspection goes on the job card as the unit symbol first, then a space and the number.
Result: kWh 980.8
